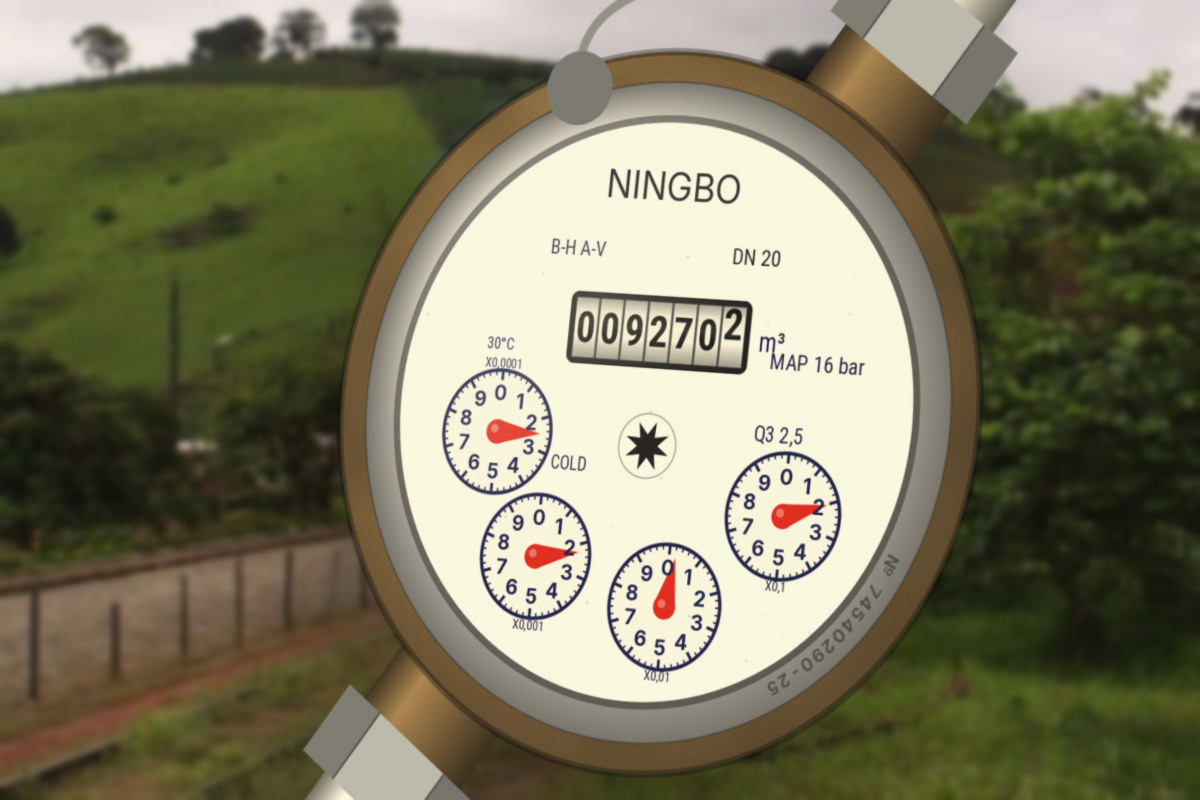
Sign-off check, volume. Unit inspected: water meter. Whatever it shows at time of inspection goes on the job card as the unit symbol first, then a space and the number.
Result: m³ 92702.2022
